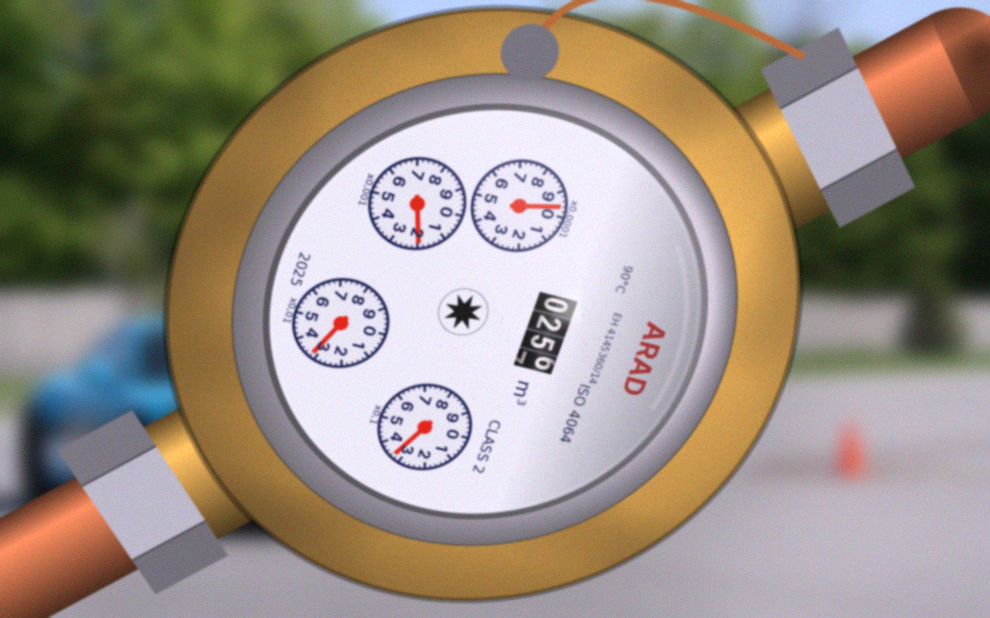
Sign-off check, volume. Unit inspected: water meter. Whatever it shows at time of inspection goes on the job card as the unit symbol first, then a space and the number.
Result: m³ 256.3319
